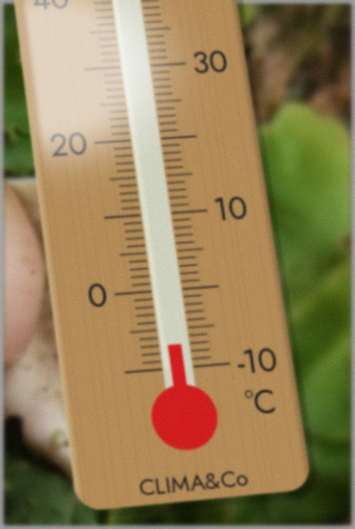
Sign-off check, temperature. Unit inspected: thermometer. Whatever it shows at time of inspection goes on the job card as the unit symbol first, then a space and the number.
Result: °C -7
